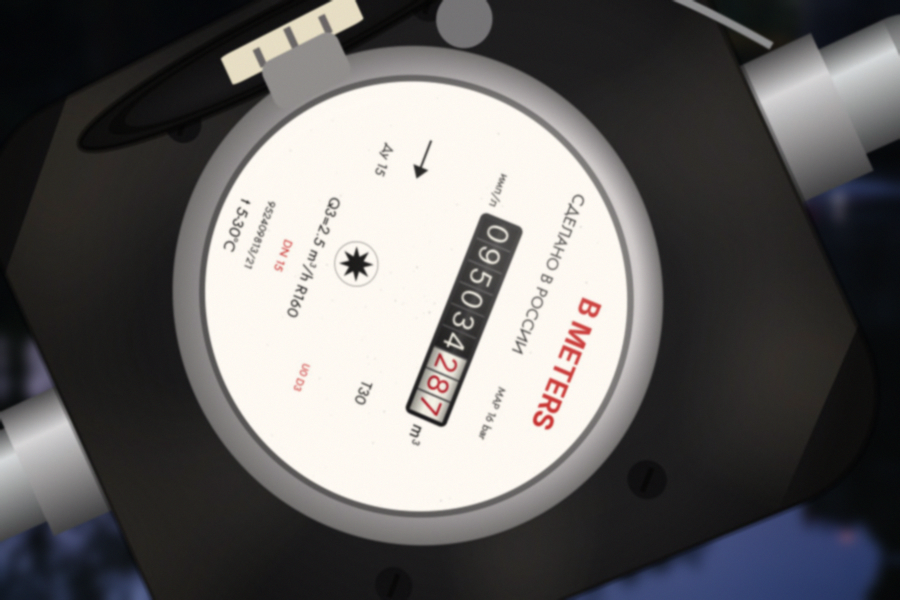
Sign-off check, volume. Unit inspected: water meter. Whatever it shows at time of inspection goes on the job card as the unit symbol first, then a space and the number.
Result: m³ 95034.287
